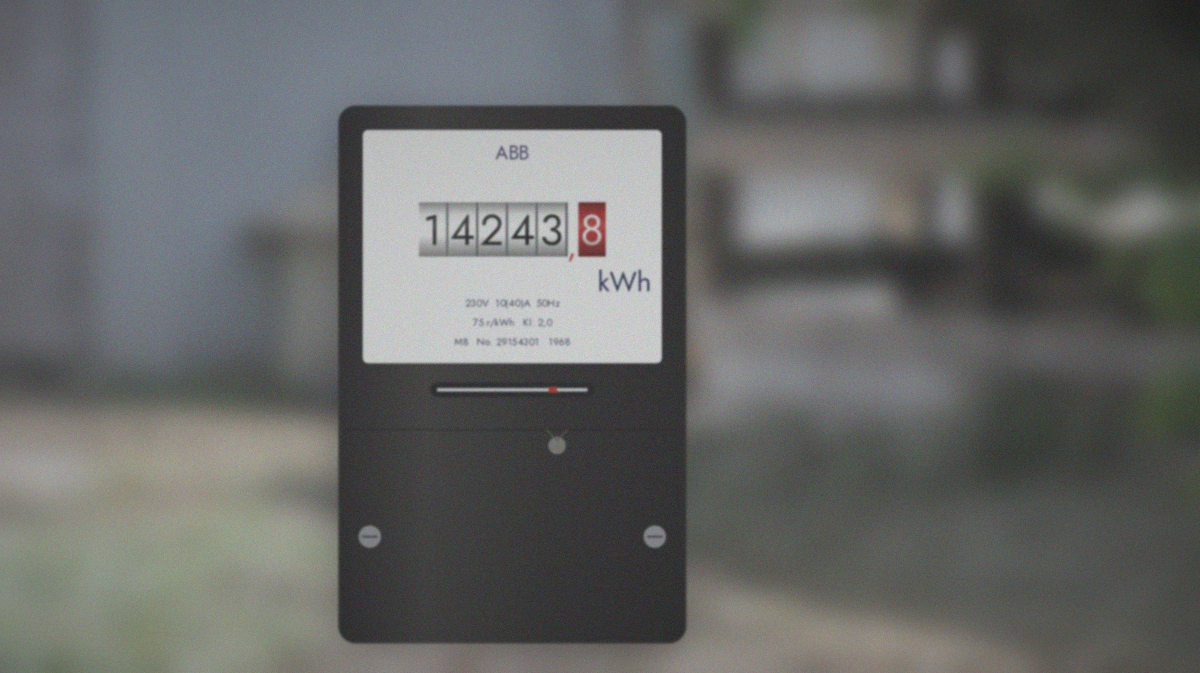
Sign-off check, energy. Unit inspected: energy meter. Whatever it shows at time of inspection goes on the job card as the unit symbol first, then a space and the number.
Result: kWh 14243.8
